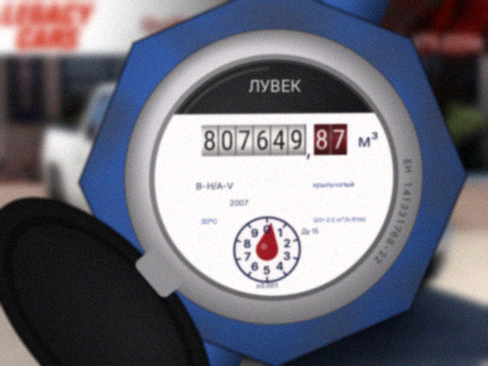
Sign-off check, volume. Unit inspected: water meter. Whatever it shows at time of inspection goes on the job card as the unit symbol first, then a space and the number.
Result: m³ 807649.870
